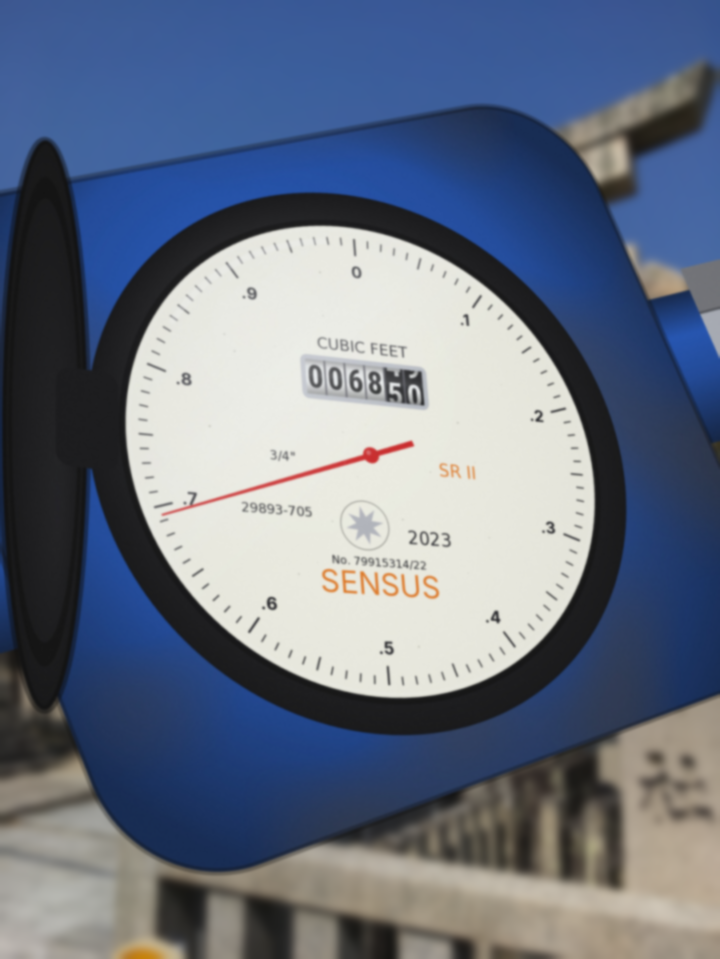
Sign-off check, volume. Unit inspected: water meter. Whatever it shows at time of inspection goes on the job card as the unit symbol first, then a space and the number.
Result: ft³ 6849.69
